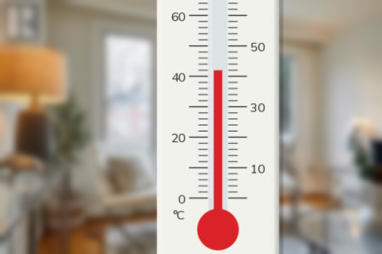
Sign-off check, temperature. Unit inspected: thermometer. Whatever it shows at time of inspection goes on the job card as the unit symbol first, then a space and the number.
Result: °C 42
